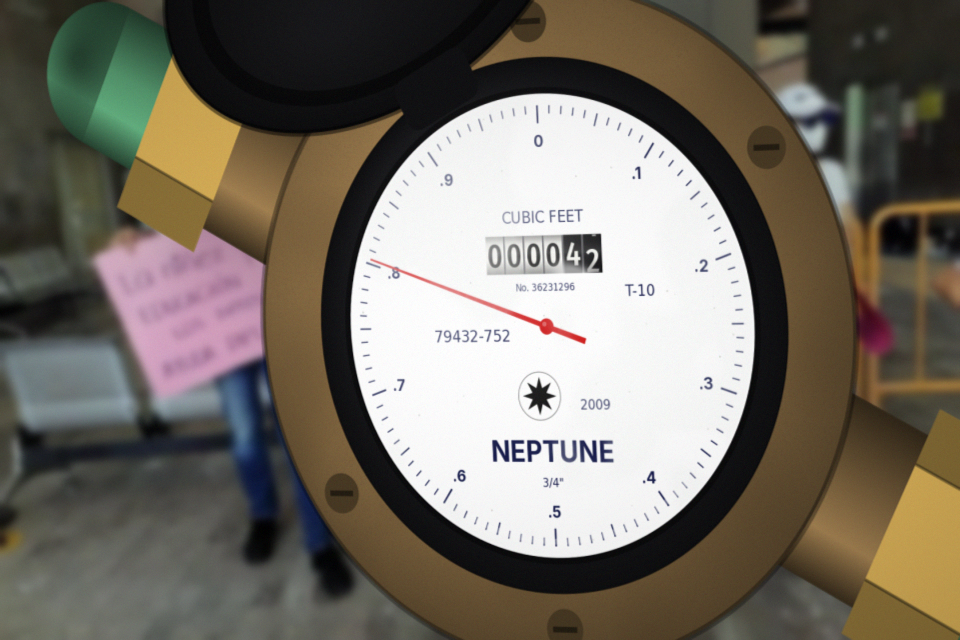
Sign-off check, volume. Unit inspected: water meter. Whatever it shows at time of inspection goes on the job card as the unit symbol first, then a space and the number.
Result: ft³ 41.80
